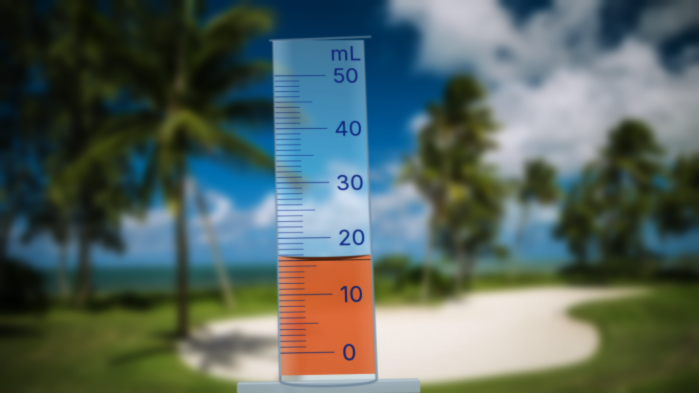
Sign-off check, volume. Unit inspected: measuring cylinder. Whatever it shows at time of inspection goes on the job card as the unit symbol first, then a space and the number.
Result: mL 16
